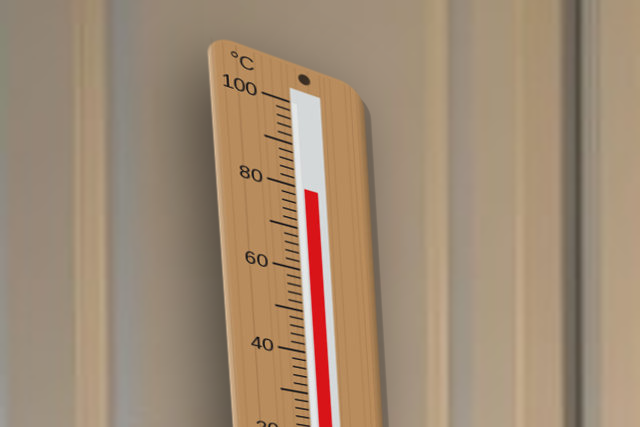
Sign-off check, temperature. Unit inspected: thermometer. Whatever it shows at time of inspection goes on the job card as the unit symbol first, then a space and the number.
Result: °C 80
